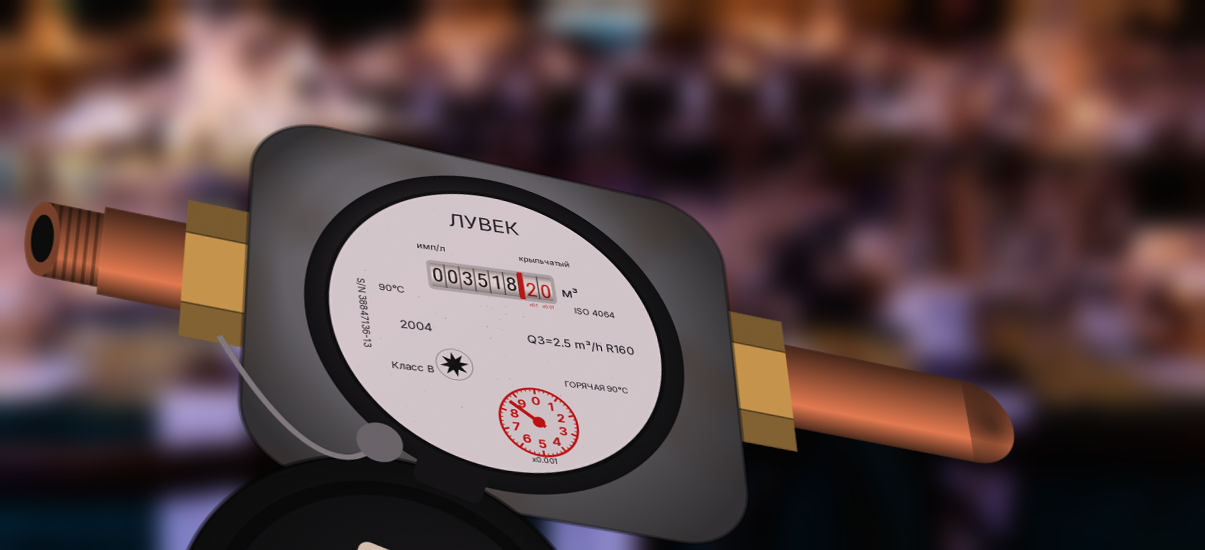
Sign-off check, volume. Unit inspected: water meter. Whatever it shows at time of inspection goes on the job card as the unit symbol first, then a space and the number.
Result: m³ 3518.198
